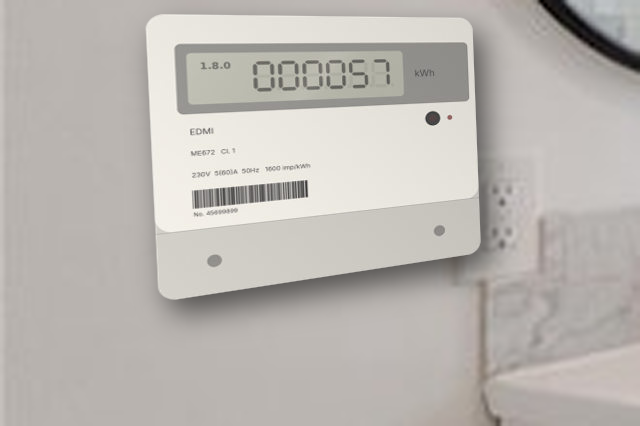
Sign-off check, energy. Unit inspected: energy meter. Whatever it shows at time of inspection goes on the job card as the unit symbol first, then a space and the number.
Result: kWh 57
